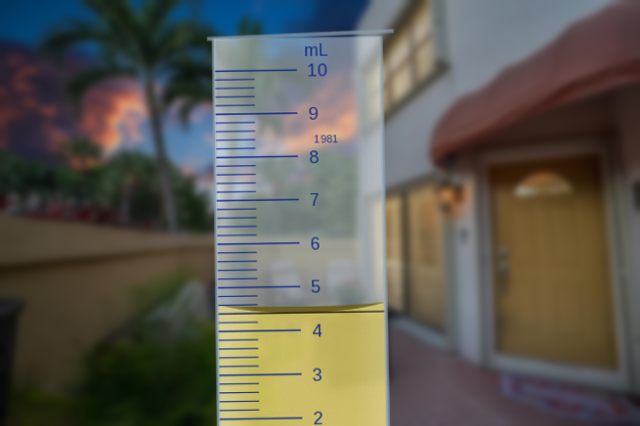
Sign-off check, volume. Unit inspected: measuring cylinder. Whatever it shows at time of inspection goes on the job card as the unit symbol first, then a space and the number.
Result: mL 4.4
